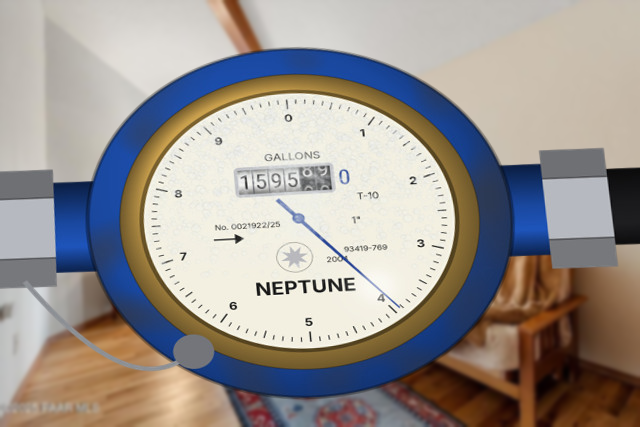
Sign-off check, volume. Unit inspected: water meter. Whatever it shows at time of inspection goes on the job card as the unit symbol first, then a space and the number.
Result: gal 1595893.9
